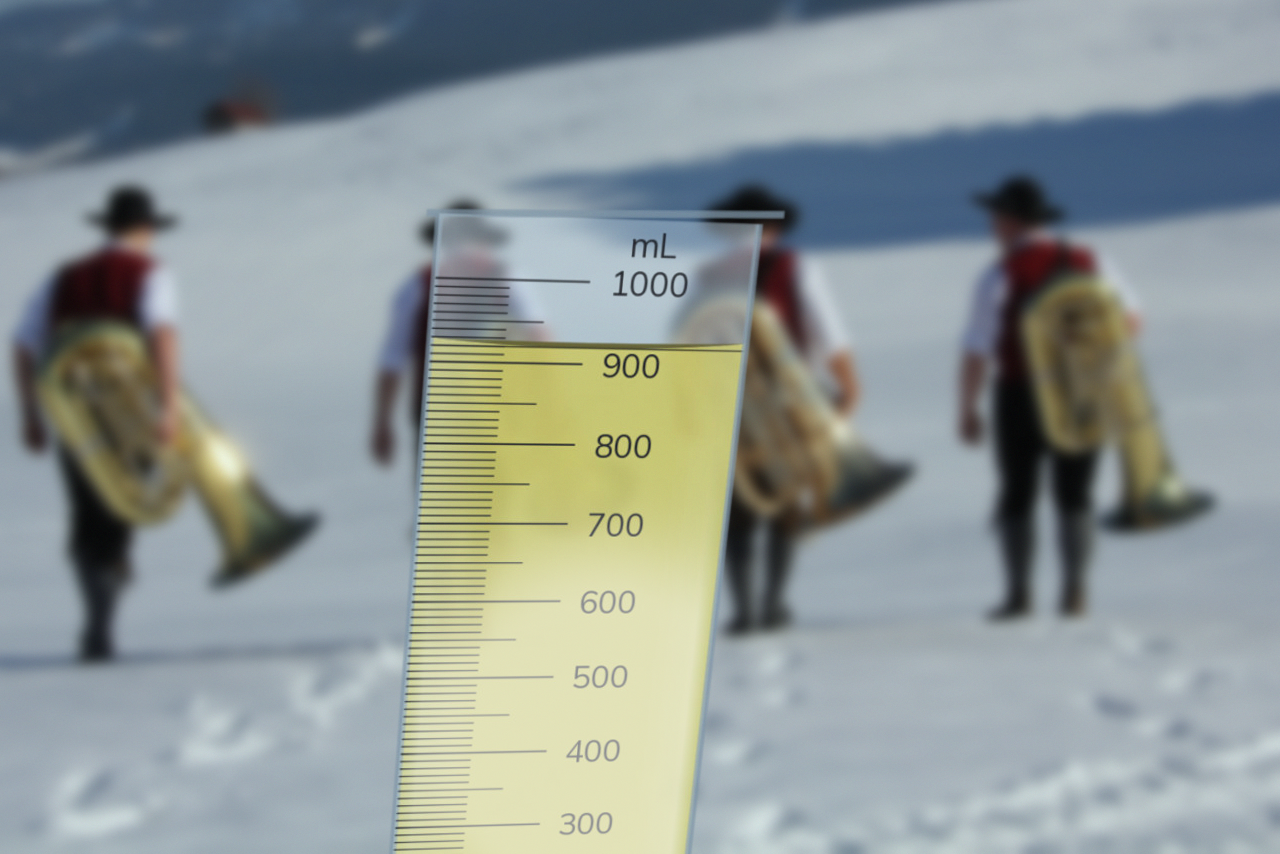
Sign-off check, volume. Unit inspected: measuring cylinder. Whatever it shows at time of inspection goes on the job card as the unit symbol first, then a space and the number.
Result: mL 920
